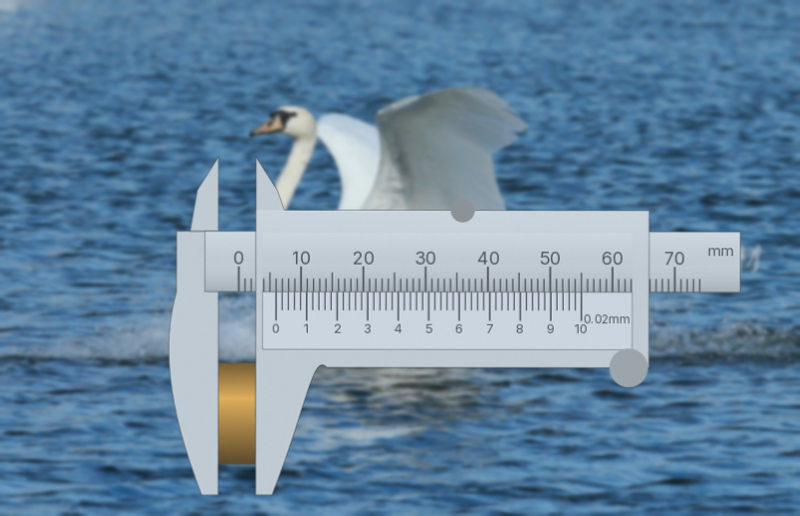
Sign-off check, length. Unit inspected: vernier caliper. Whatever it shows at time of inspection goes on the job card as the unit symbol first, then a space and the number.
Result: mm 6.0
